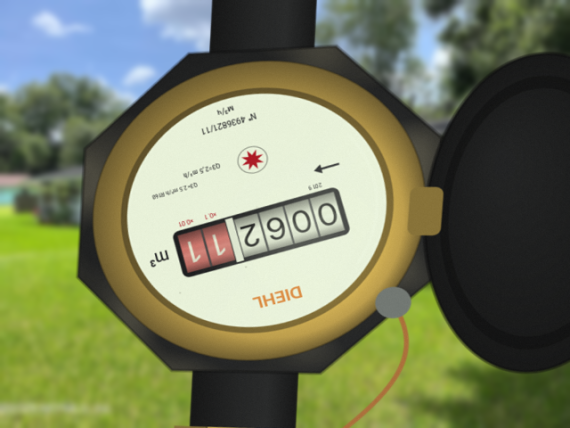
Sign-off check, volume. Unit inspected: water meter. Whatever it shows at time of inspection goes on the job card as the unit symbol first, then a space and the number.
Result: m³ 62.11
